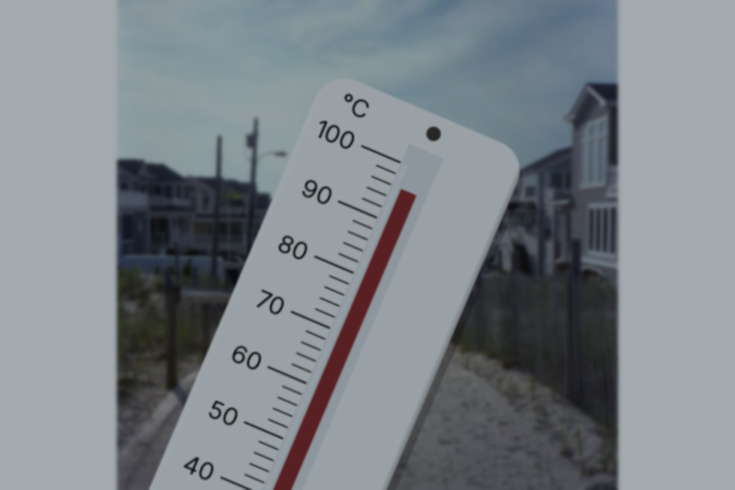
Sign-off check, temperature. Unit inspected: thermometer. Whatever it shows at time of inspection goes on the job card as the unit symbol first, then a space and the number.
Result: °C 96
